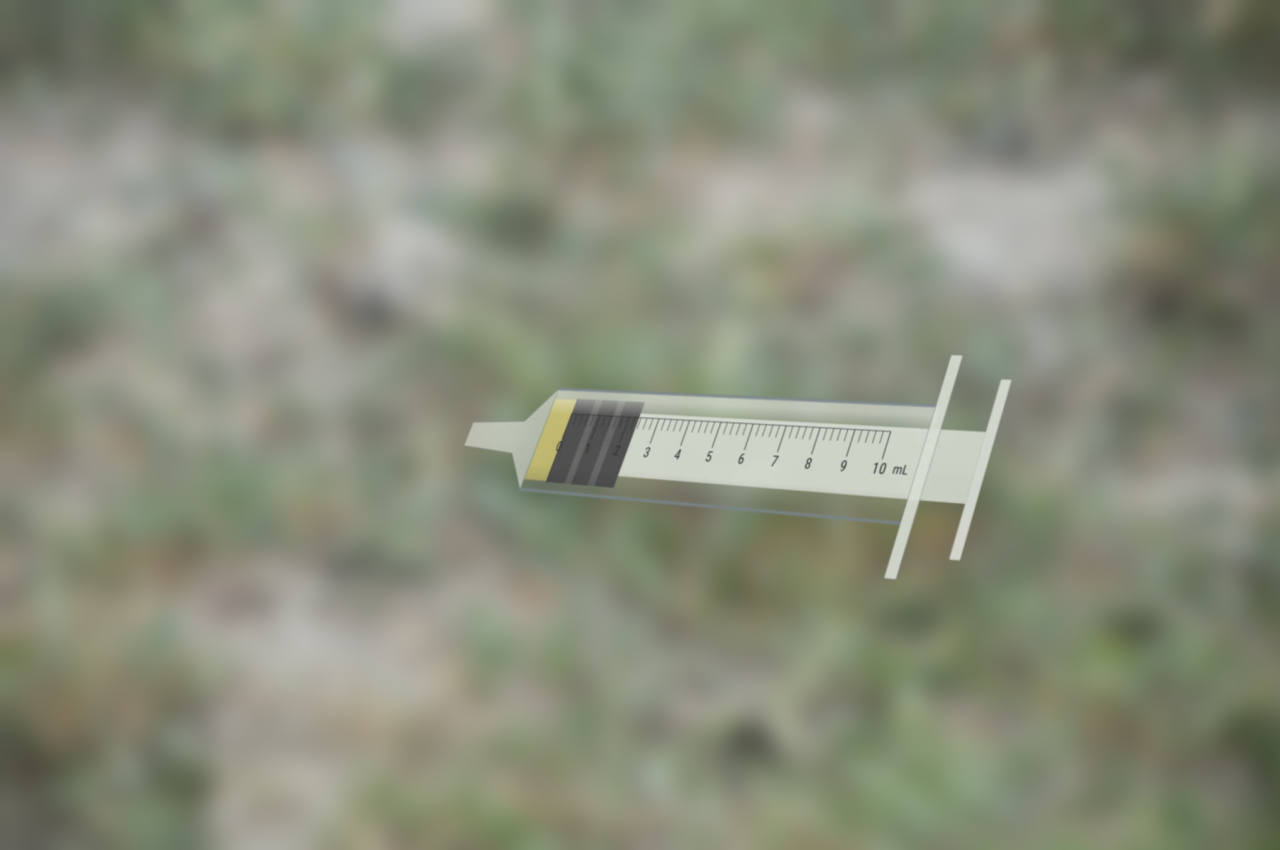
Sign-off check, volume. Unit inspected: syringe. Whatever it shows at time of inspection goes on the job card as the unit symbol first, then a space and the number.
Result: mL 0
